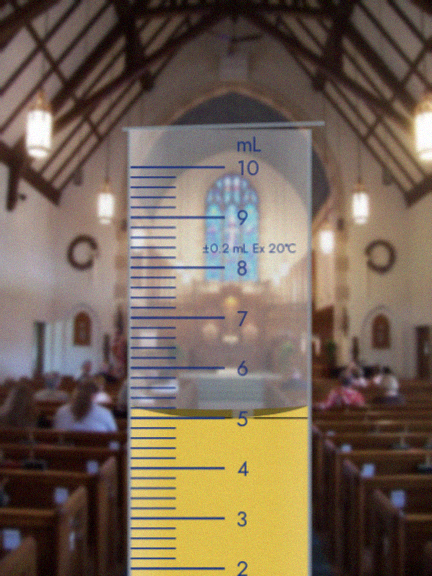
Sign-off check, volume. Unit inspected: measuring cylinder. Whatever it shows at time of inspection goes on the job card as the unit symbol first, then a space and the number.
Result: mL 5
